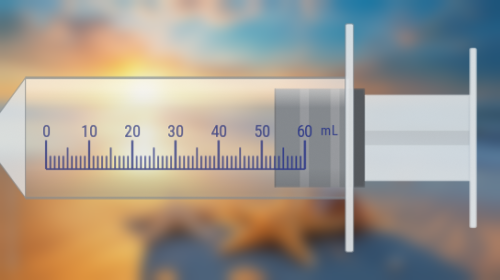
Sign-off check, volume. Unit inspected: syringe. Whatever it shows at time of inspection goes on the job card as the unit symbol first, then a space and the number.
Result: mL 53
